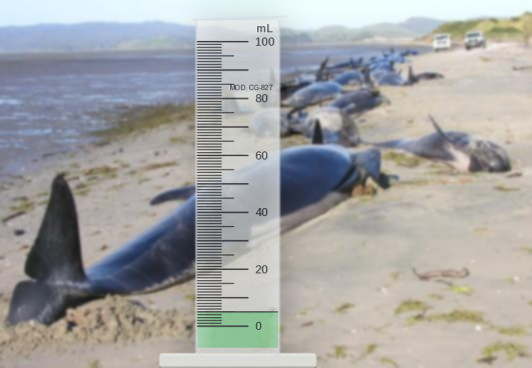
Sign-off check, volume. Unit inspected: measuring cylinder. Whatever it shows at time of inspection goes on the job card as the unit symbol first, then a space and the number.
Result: mL 5
